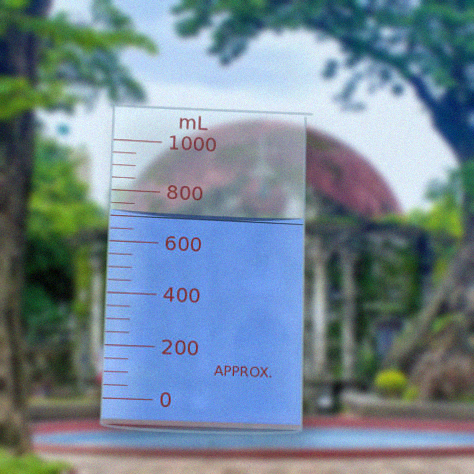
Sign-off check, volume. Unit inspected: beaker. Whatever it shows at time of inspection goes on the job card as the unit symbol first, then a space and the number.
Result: mL 700
